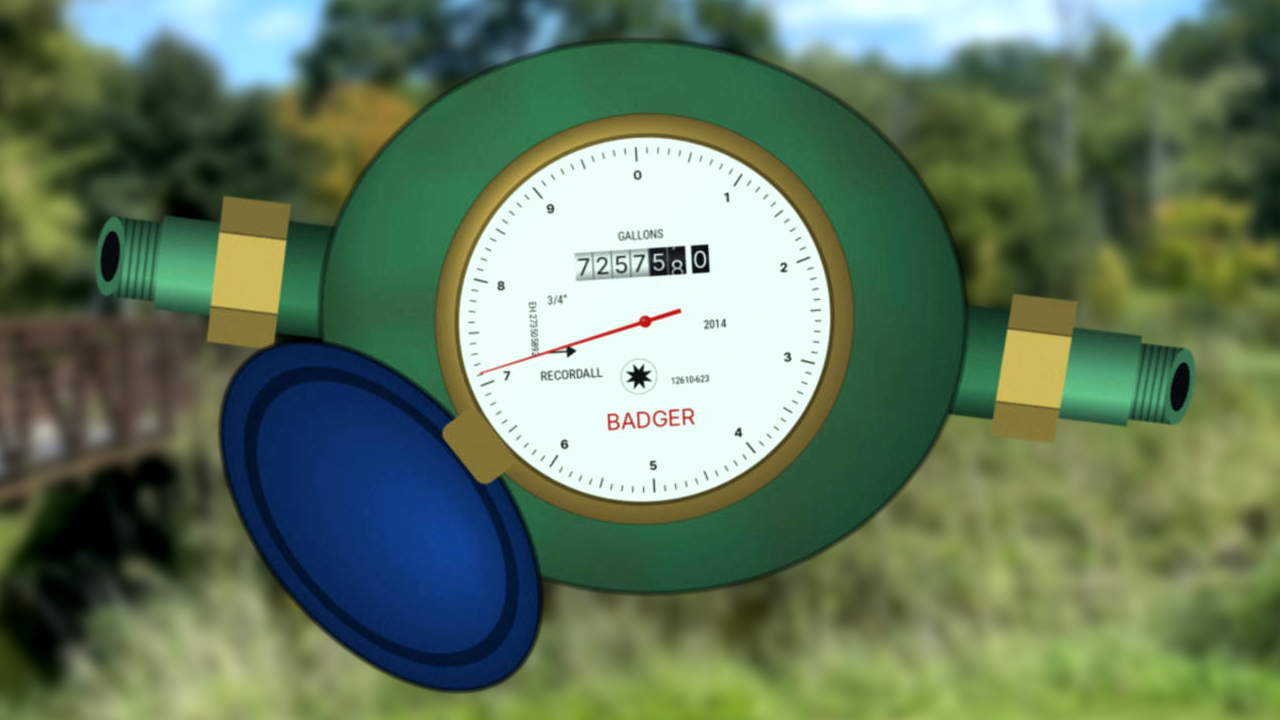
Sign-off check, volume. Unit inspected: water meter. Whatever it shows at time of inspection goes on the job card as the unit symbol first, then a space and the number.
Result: gal 7257577.1
